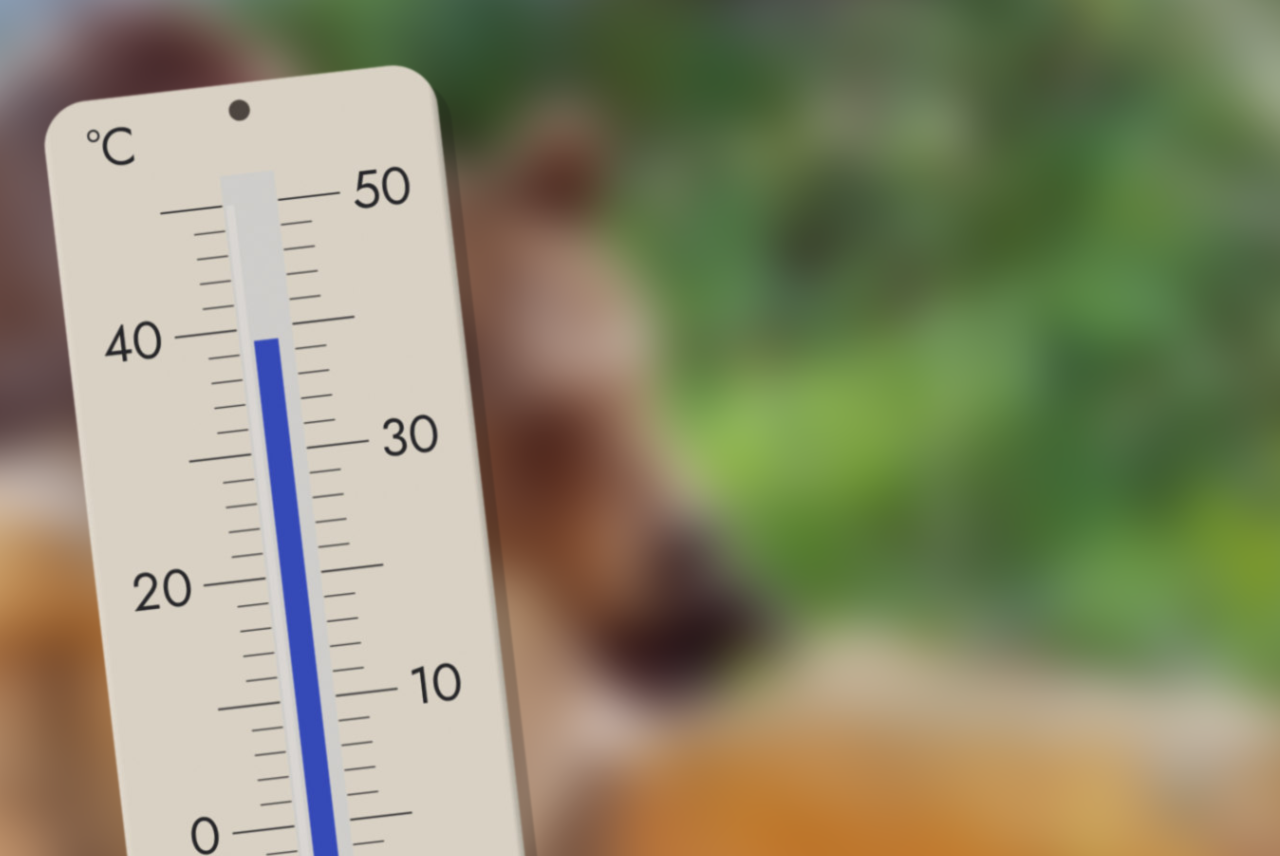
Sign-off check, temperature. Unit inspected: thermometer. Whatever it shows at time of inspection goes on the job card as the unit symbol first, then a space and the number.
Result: °C 39
